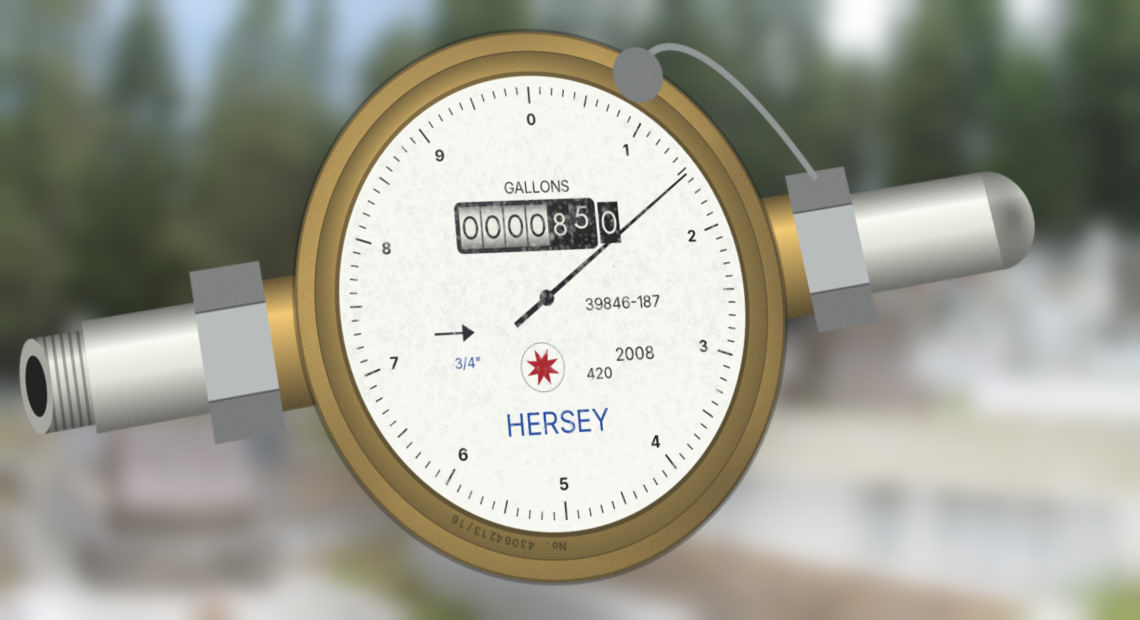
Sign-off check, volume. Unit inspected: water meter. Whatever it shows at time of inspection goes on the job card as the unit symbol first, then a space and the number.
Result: gal 851.5
